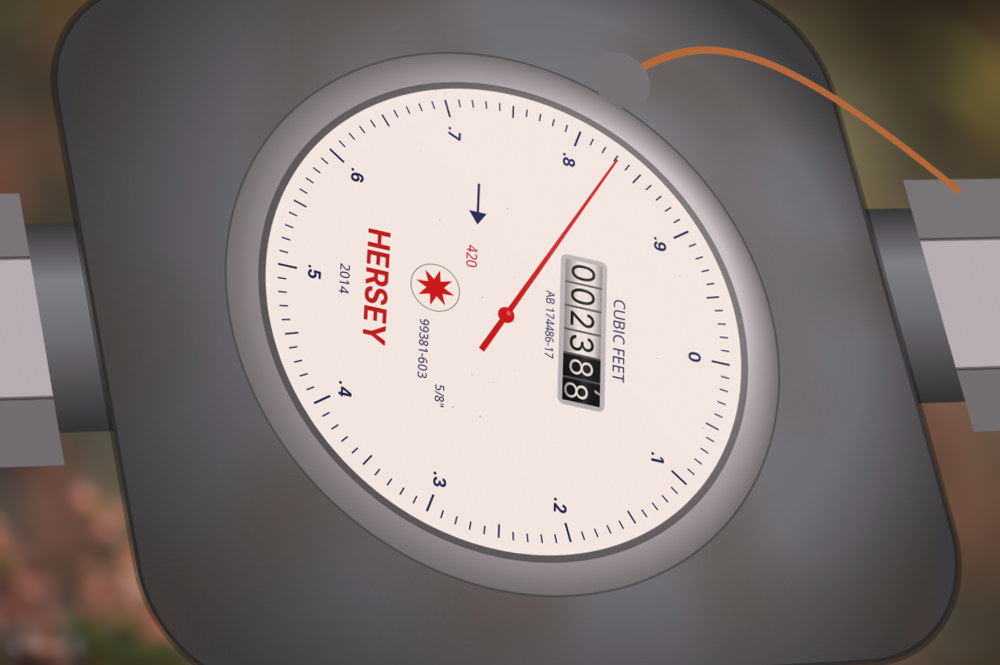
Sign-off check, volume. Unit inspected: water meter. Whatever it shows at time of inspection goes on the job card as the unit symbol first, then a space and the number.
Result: ft³ 2387.83
